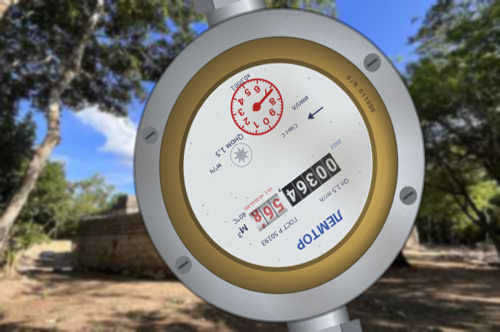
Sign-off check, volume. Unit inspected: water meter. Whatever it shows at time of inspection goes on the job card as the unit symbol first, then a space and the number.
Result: m³ 364.5677
